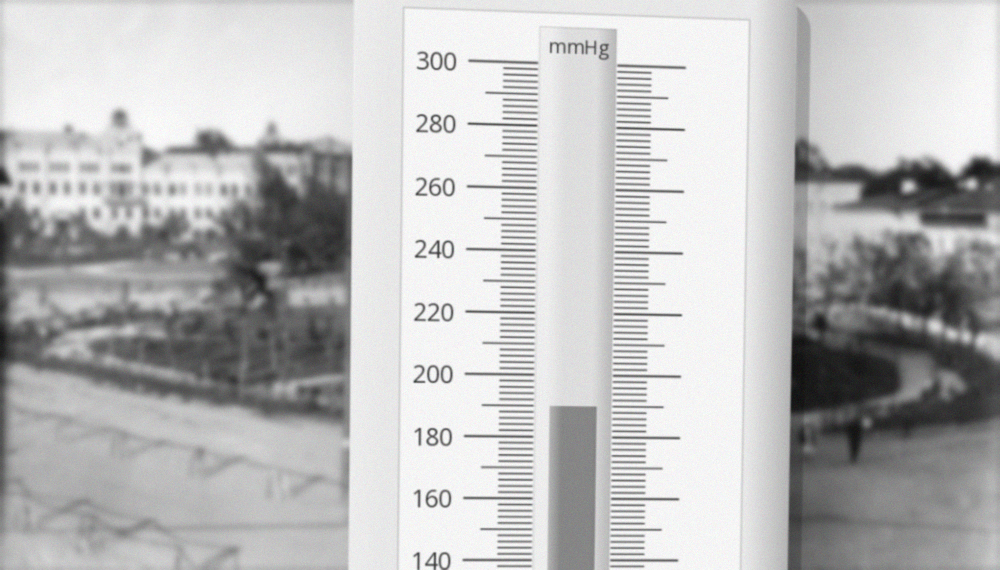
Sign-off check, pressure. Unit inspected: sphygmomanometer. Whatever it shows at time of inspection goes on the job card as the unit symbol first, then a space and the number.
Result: mmHg 190
